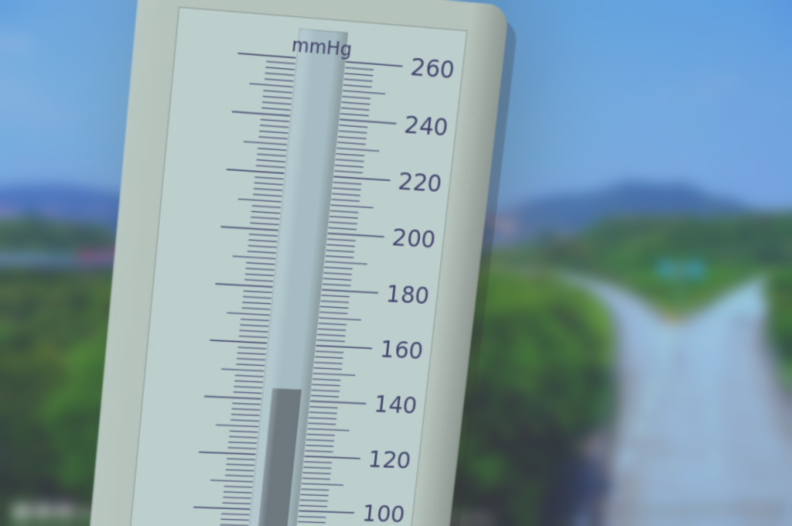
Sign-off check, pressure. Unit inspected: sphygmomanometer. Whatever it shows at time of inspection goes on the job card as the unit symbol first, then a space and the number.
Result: mmHg 144
